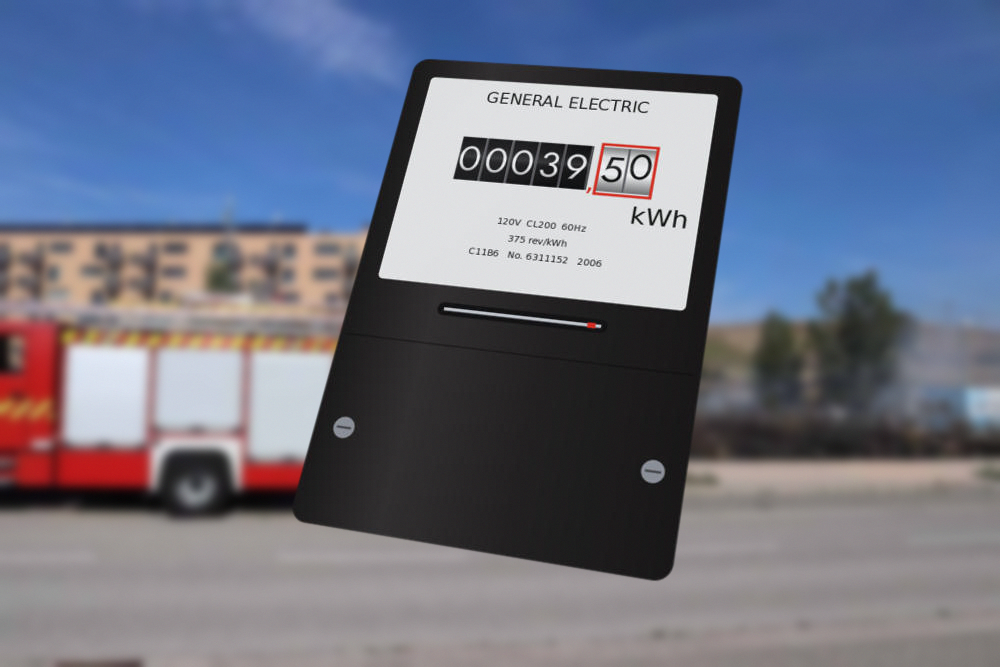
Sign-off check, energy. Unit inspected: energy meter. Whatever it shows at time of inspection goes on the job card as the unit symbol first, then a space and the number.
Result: kWh 39.50
